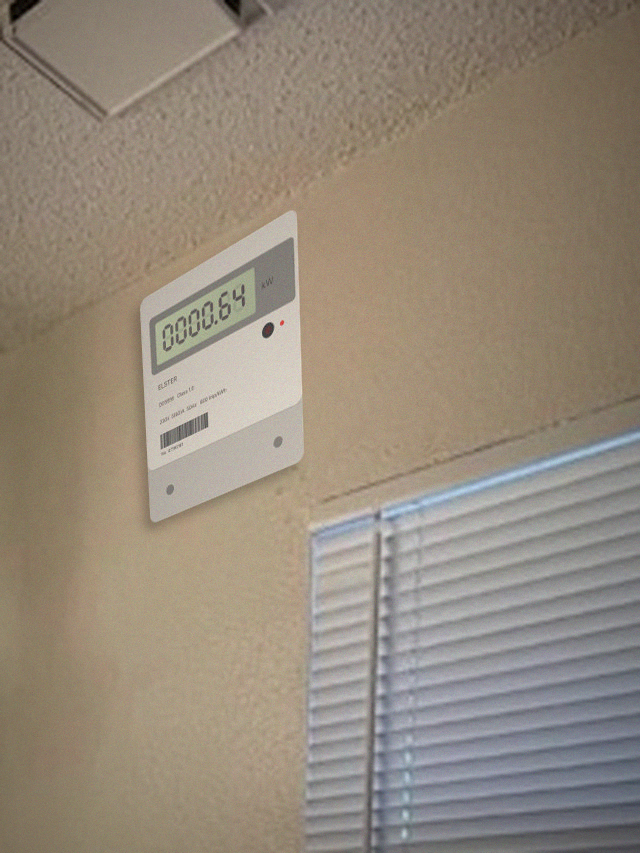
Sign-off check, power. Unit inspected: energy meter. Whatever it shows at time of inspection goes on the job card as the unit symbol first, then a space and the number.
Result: kW 0.64
